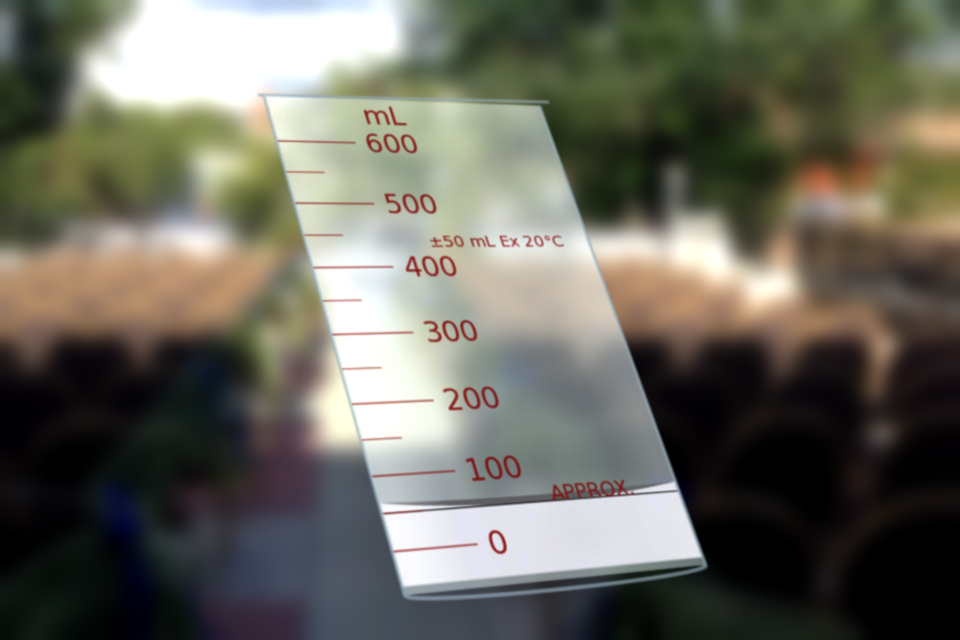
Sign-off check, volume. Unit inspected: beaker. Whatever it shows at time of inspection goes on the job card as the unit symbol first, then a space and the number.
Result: mL 50
